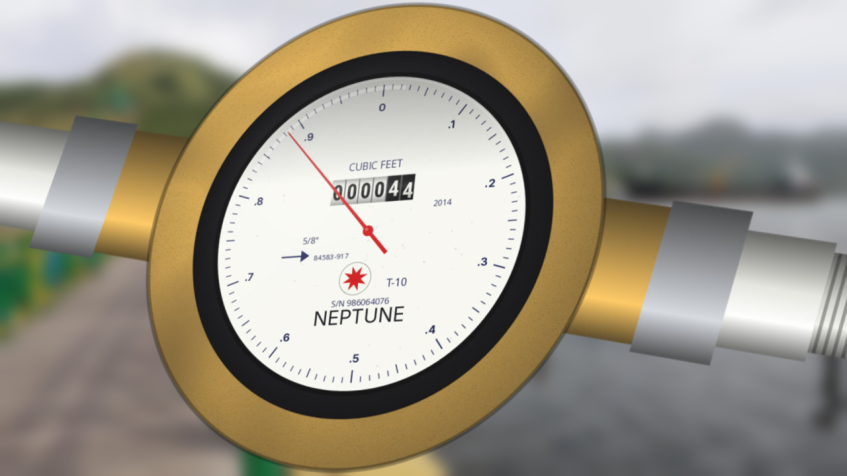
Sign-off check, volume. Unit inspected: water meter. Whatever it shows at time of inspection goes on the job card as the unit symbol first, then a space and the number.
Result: ft³ 43.88
